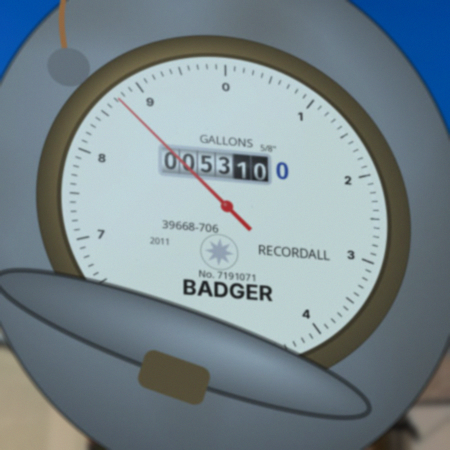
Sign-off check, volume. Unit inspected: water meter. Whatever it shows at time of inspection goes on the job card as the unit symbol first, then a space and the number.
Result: gal 53098.7
